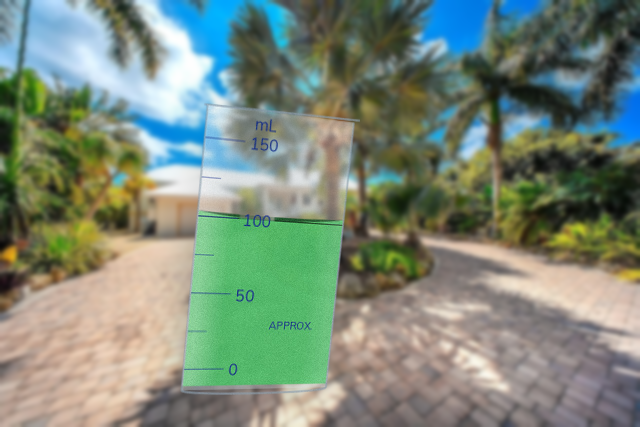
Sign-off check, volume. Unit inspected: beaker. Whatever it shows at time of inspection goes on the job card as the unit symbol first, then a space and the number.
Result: mL 100
